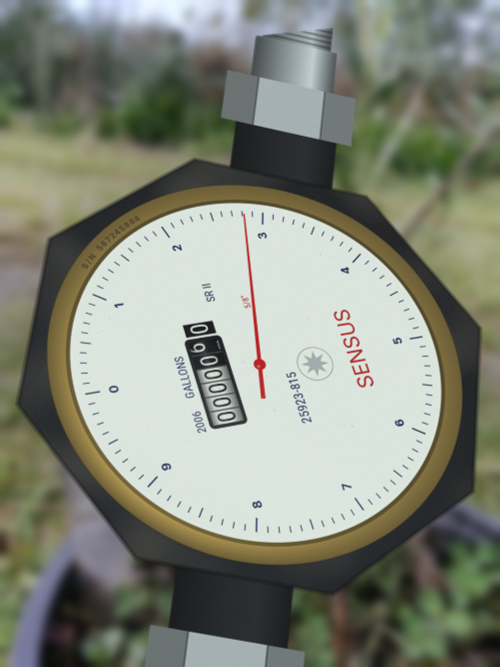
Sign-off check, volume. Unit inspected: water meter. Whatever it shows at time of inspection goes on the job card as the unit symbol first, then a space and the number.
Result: gal 62.8
